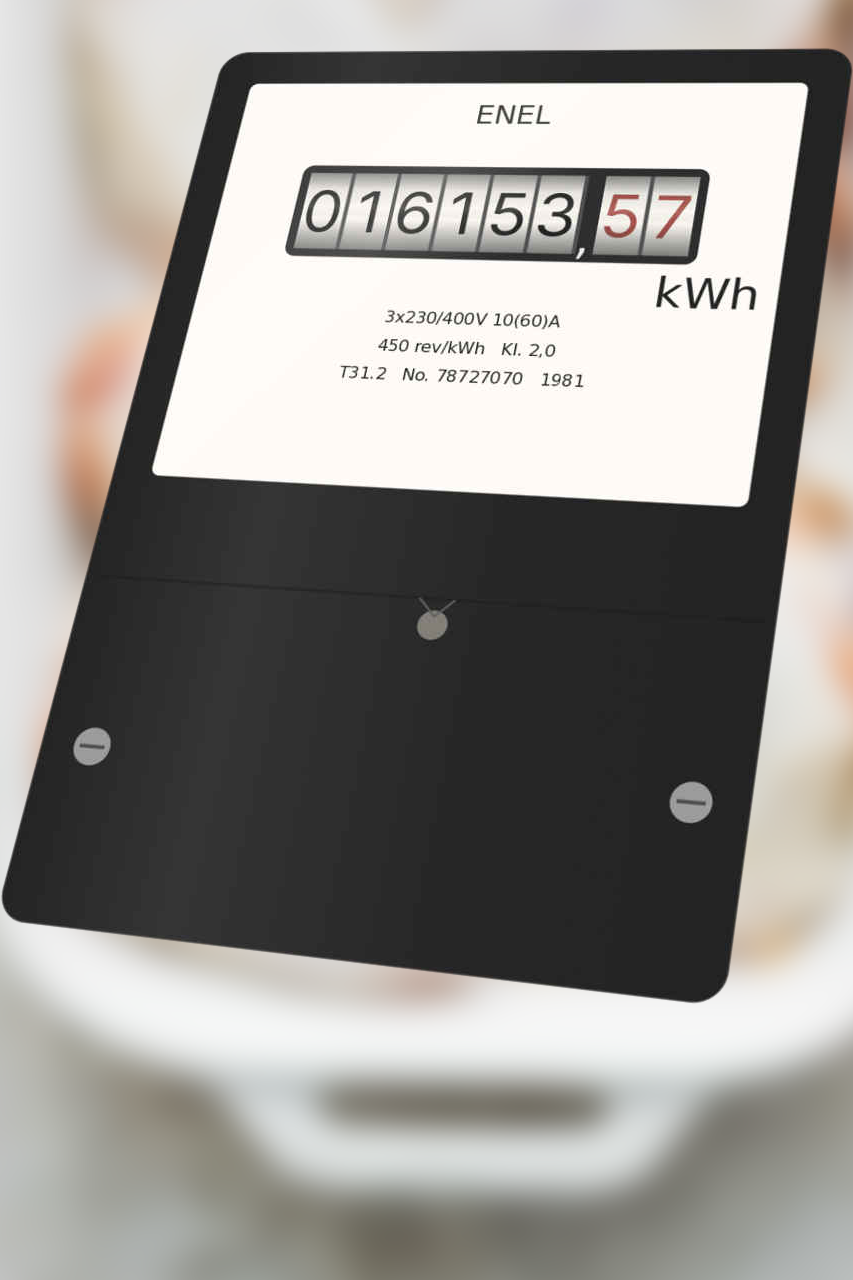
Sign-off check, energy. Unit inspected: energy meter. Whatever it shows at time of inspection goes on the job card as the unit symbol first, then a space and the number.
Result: kWh 16153.57
